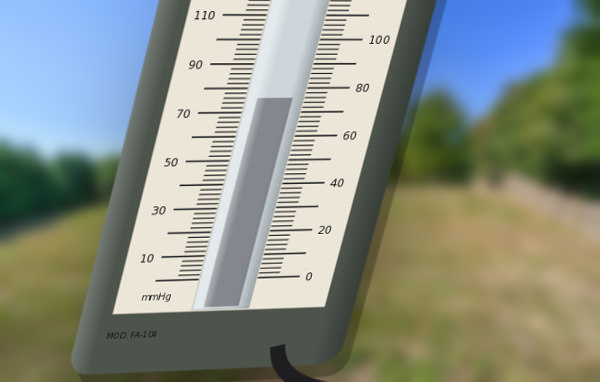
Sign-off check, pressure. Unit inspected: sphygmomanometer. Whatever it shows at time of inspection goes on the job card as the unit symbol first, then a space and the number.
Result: mmHg 76
